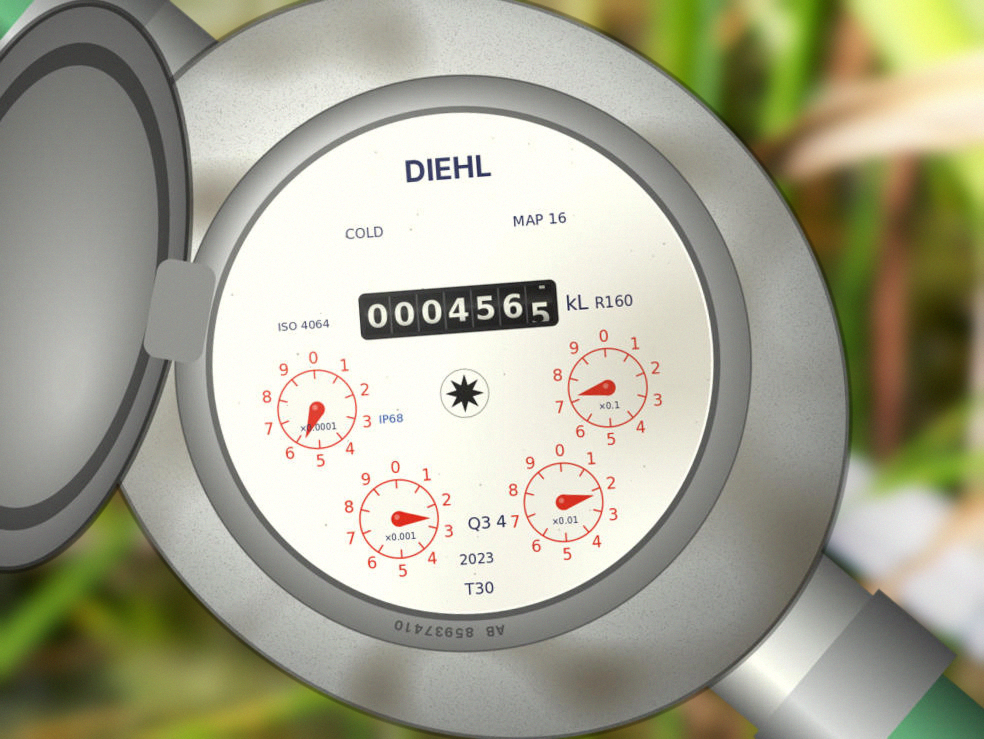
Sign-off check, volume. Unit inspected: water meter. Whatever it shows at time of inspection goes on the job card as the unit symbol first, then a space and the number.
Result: kL 4564.7225
